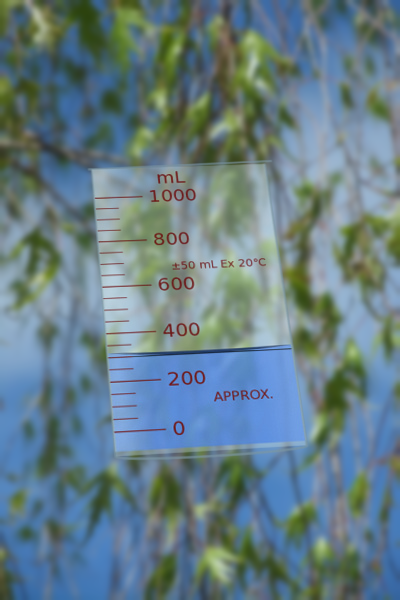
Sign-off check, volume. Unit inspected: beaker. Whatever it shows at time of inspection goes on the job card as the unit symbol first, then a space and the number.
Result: mL 300
